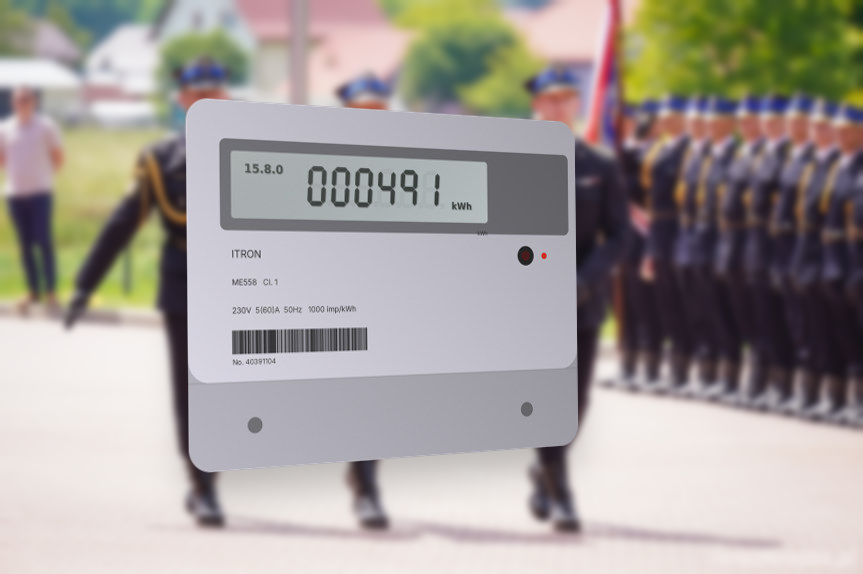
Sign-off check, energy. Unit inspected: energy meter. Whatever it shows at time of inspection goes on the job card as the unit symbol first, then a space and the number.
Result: kWh 491
